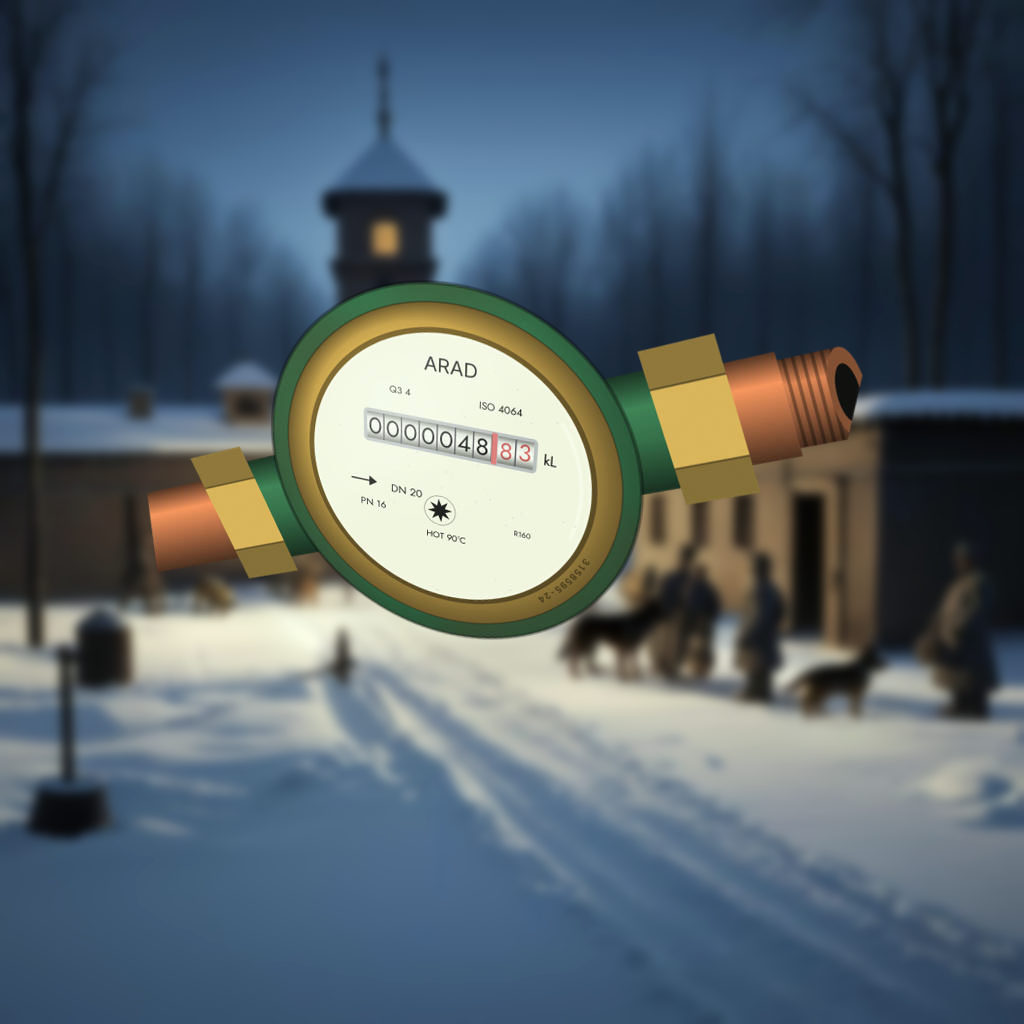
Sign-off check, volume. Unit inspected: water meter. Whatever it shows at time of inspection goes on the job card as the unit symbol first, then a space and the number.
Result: kL 48.83
